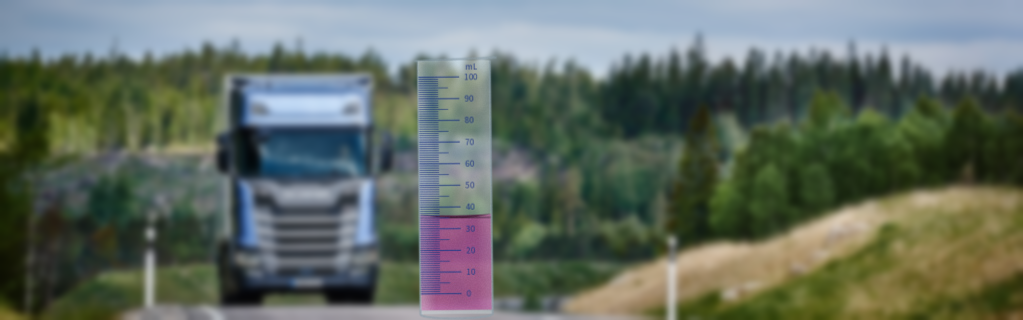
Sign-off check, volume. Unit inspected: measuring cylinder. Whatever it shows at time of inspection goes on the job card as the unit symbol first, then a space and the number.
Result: mL 35
